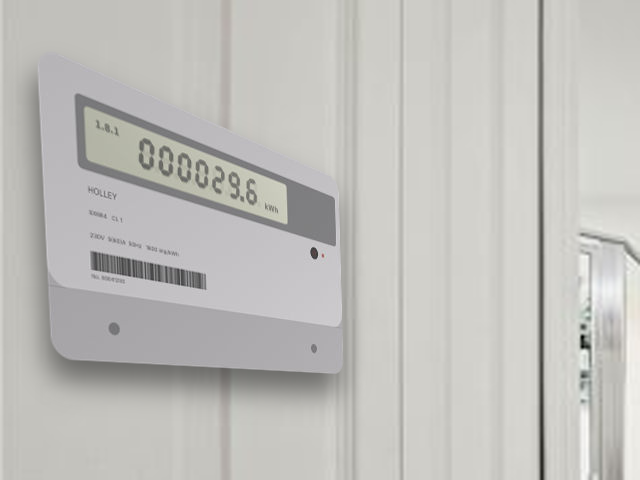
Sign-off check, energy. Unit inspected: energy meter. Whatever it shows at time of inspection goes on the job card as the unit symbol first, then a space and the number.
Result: kWh 29.6
